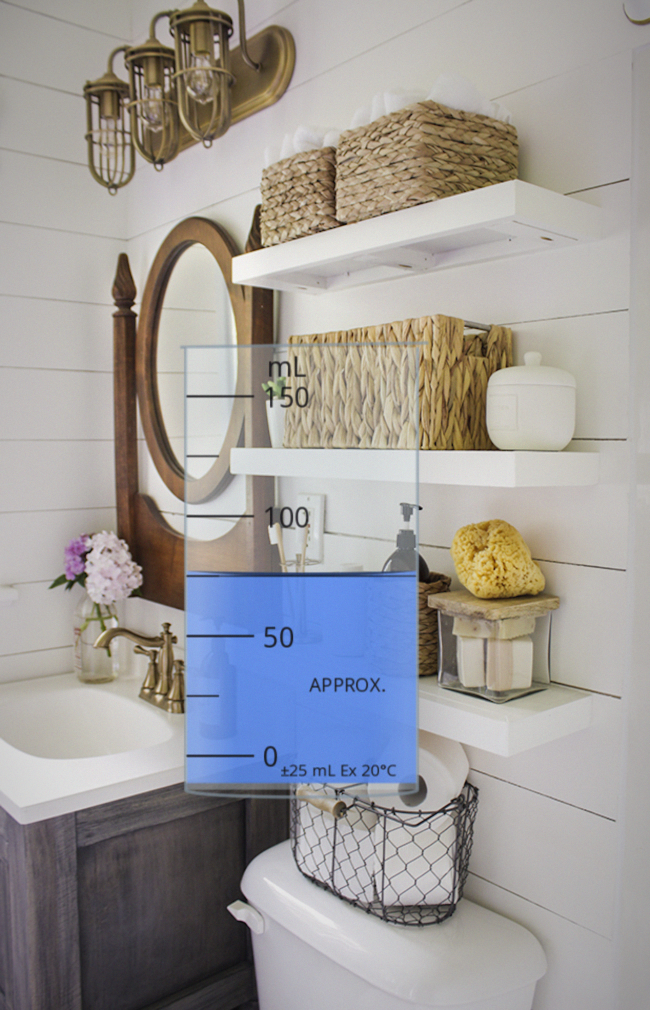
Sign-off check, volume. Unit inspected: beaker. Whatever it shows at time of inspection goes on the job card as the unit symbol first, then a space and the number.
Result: mL 75
